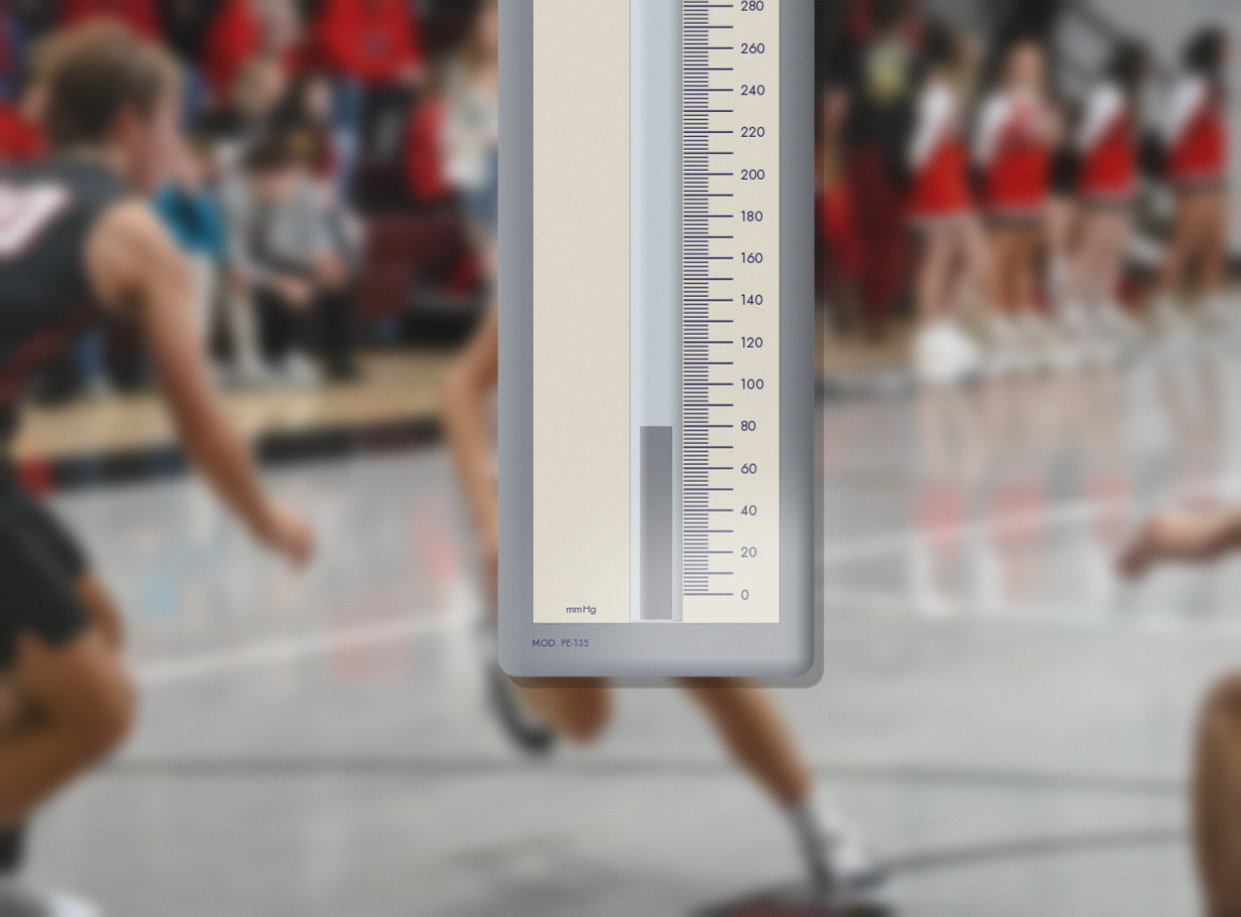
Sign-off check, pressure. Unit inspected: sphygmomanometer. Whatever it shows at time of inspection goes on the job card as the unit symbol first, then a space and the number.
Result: mmHg 80
